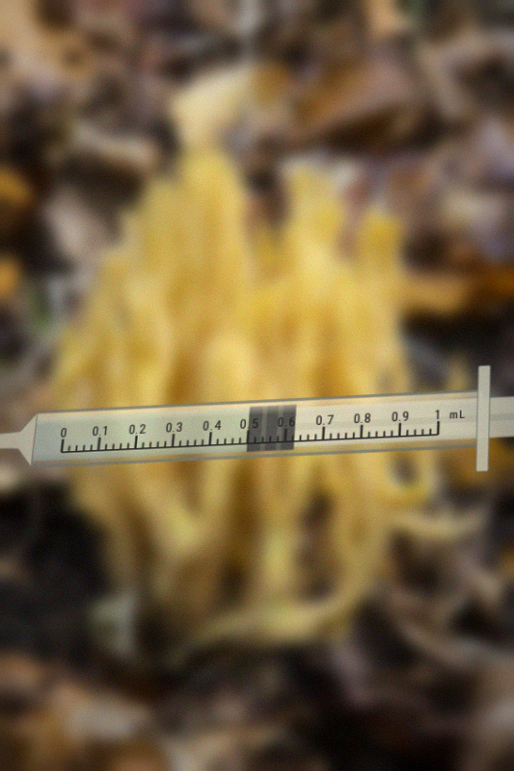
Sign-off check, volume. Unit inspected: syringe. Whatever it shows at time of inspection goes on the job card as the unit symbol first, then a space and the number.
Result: mL 0.5
